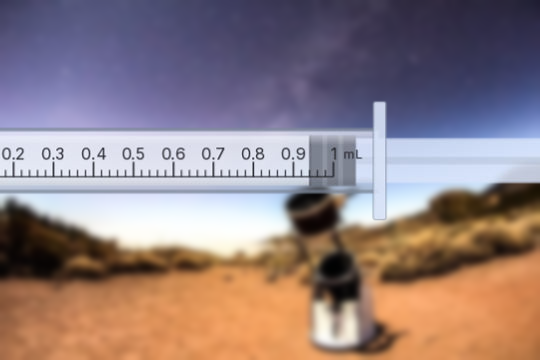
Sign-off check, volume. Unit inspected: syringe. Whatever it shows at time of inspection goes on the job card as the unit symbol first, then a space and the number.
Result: mL 0.94
